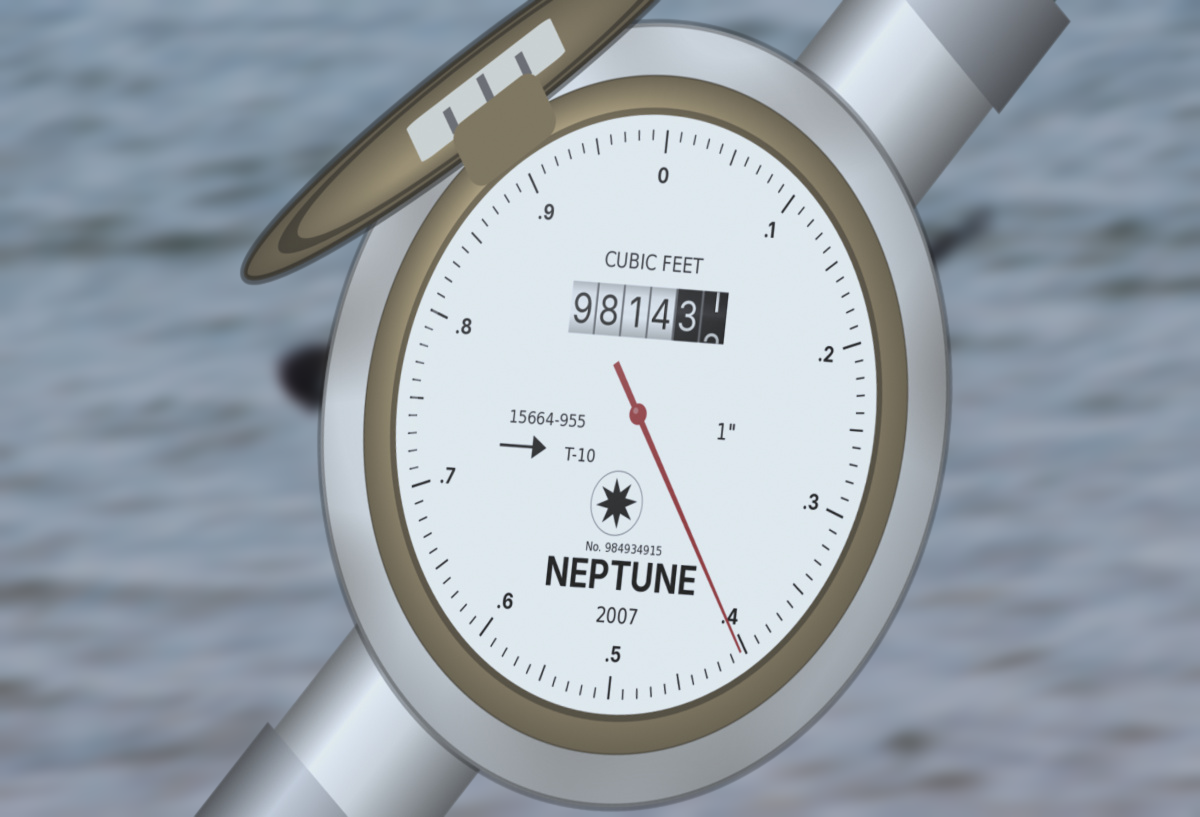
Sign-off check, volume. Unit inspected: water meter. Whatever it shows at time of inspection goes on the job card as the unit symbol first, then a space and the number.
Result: ft³ 981431.40
